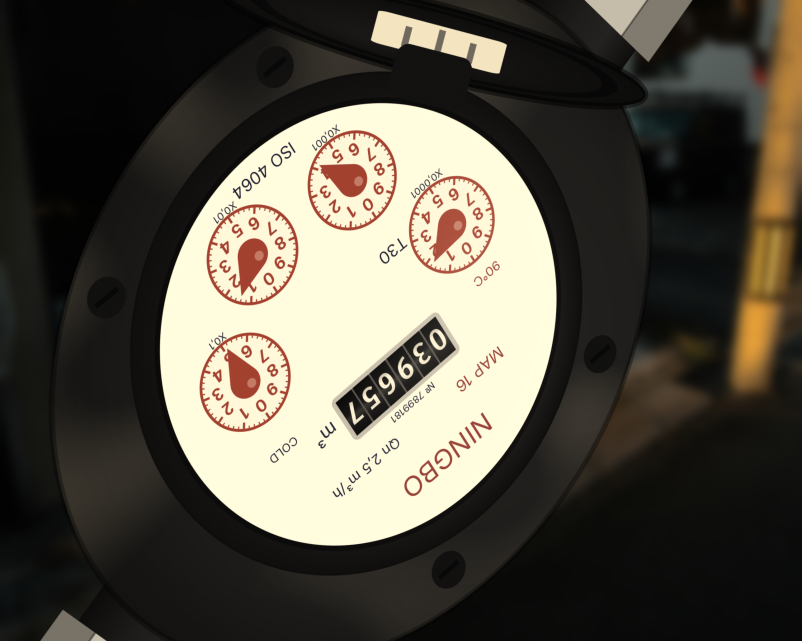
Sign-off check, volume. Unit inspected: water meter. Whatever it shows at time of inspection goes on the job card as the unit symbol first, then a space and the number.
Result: m³ 39657.5141
